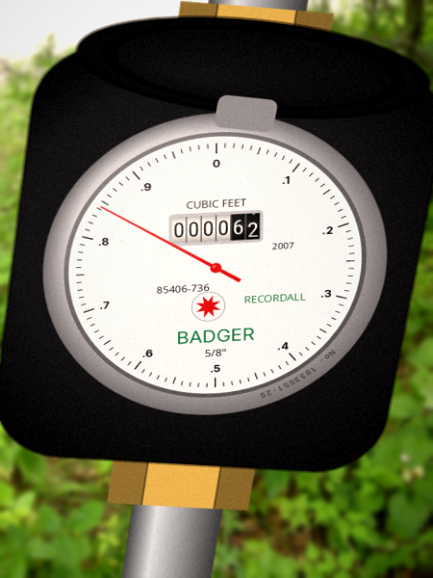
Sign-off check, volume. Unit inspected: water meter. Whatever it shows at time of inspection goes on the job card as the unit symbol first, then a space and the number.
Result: ft³ 61.84
